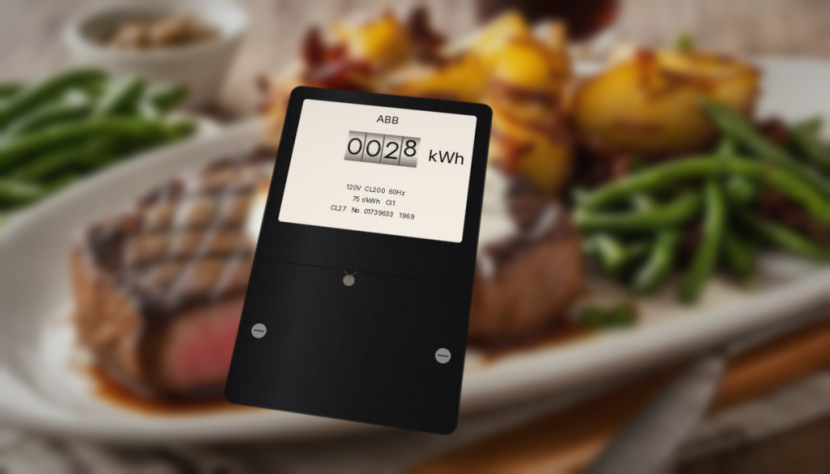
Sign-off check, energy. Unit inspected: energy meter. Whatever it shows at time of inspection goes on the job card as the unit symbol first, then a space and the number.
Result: kWh 28
